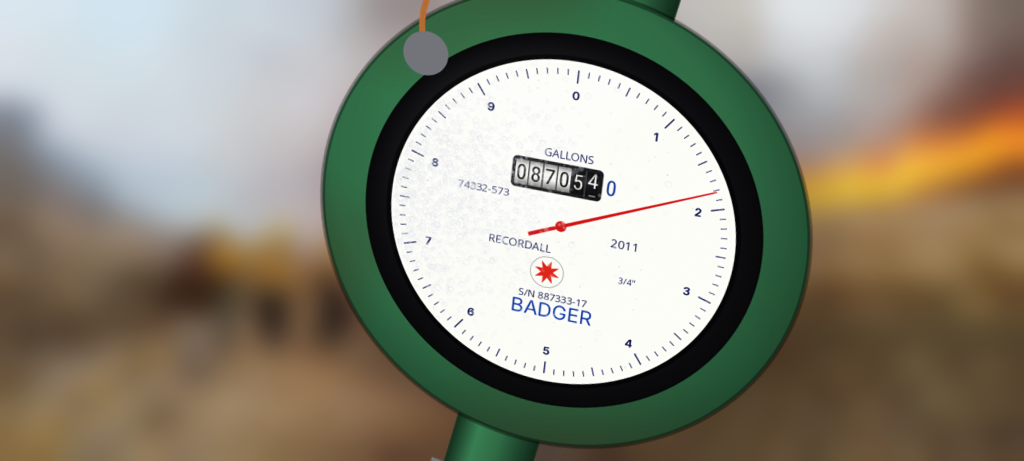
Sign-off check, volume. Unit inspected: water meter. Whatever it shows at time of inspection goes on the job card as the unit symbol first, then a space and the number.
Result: gal 870541.8
